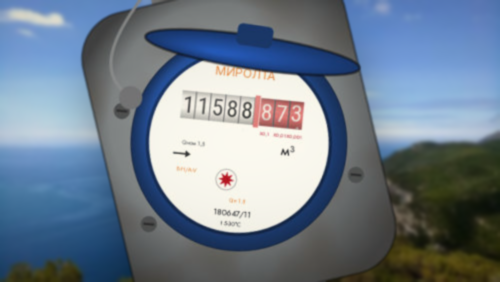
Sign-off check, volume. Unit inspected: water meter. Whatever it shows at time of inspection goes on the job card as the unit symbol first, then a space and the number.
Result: m³ 11588.873
